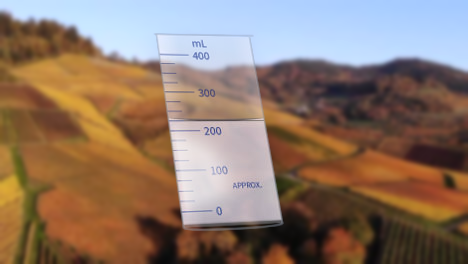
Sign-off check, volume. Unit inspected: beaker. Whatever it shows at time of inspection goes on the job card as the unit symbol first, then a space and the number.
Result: mL 225
